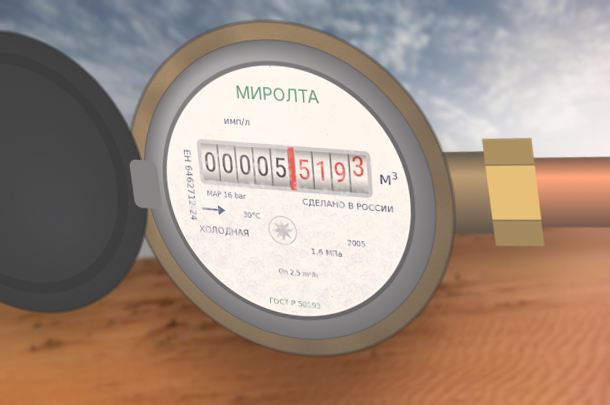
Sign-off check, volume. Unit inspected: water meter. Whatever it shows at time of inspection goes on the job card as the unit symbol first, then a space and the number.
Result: m³ 5.5193
